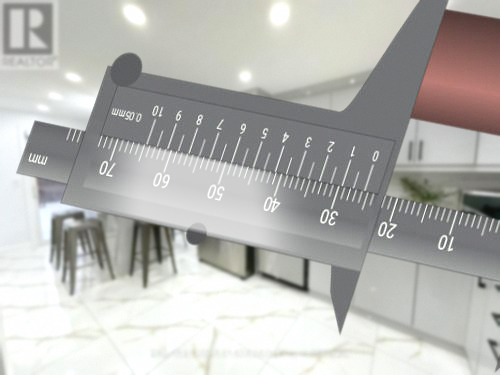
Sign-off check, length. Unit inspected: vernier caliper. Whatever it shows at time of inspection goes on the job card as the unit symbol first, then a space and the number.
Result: mm 25.6
